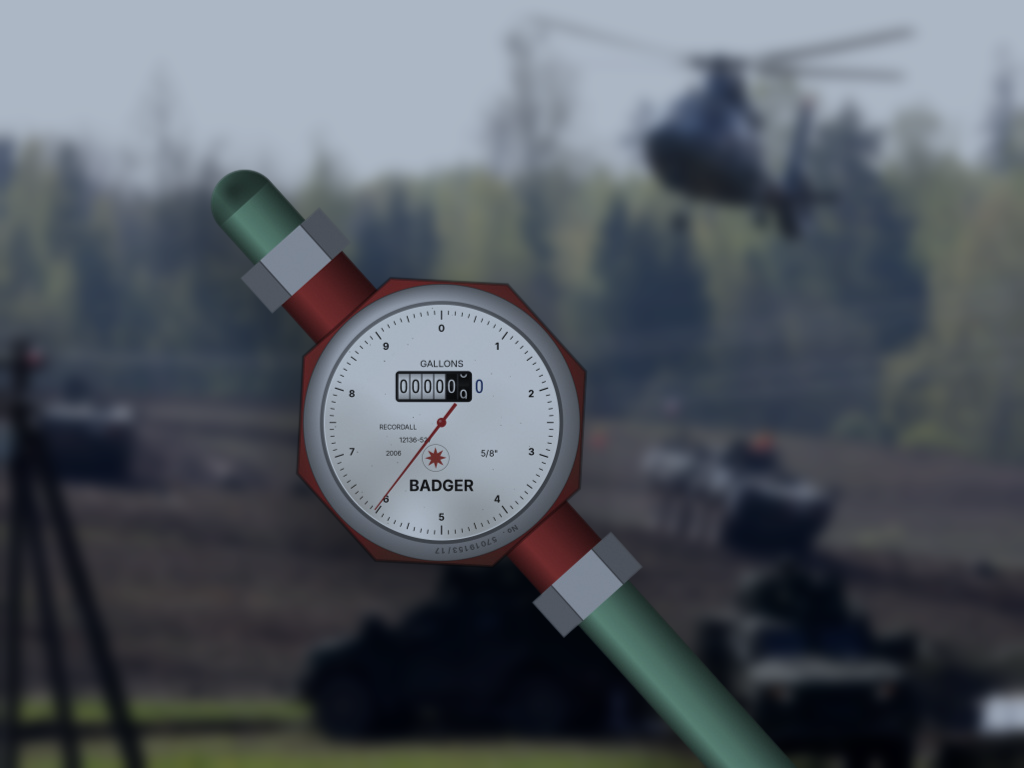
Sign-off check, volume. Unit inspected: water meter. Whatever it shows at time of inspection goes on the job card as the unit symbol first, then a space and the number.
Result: gal 86.0
